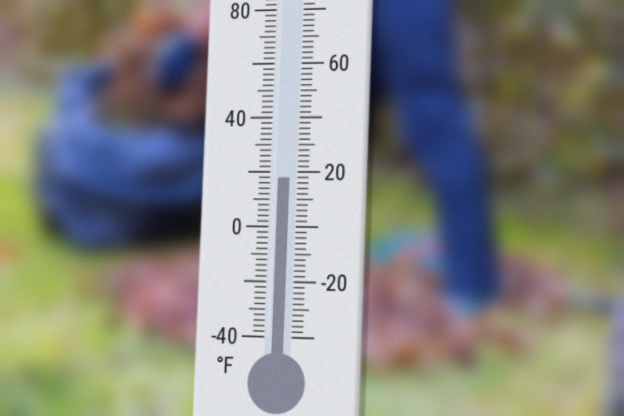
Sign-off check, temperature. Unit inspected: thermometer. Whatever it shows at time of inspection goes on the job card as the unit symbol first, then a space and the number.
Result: °F 18
